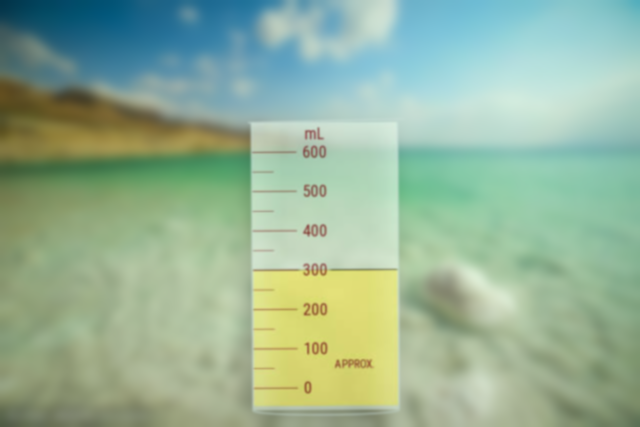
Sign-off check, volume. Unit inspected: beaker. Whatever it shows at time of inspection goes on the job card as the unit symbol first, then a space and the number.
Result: mL 300
